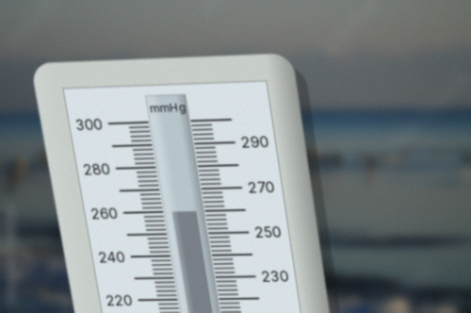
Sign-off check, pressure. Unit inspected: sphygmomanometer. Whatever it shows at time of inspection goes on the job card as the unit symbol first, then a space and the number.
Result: mmHg 260
